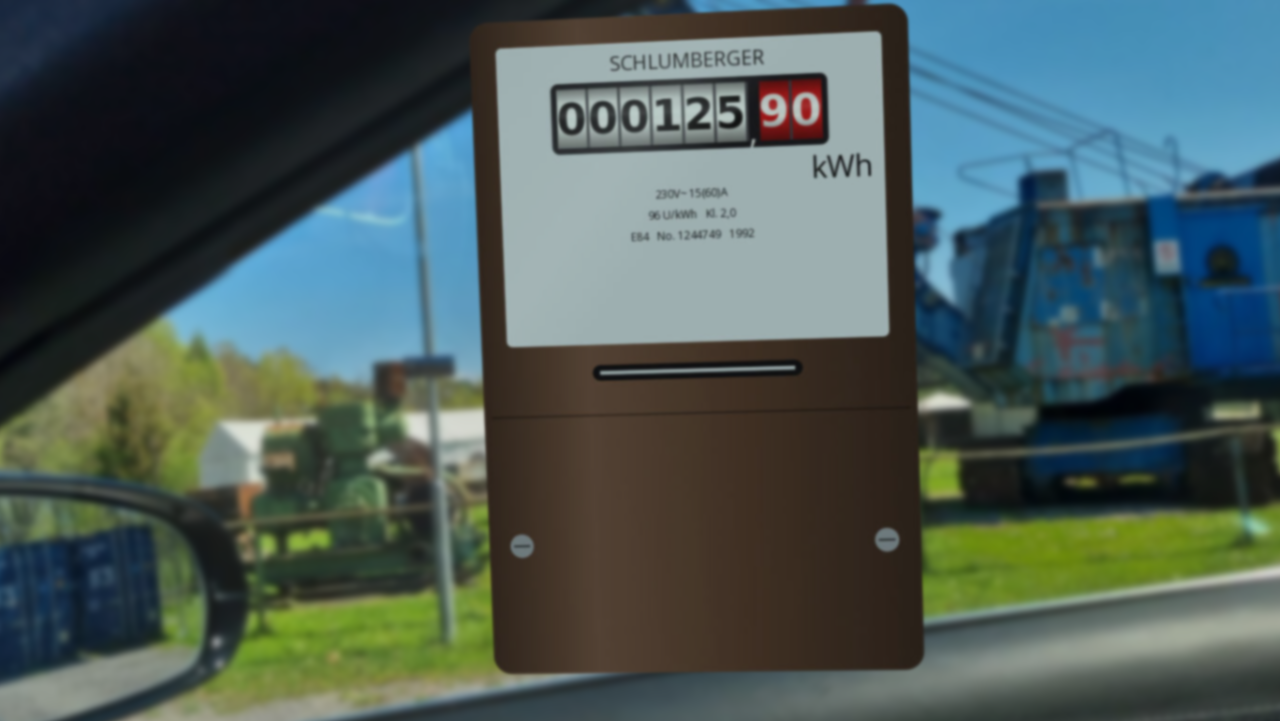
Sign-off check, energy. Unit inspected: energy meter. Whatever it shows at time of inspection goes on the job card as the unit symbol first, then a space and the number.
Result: kWh 125.90
